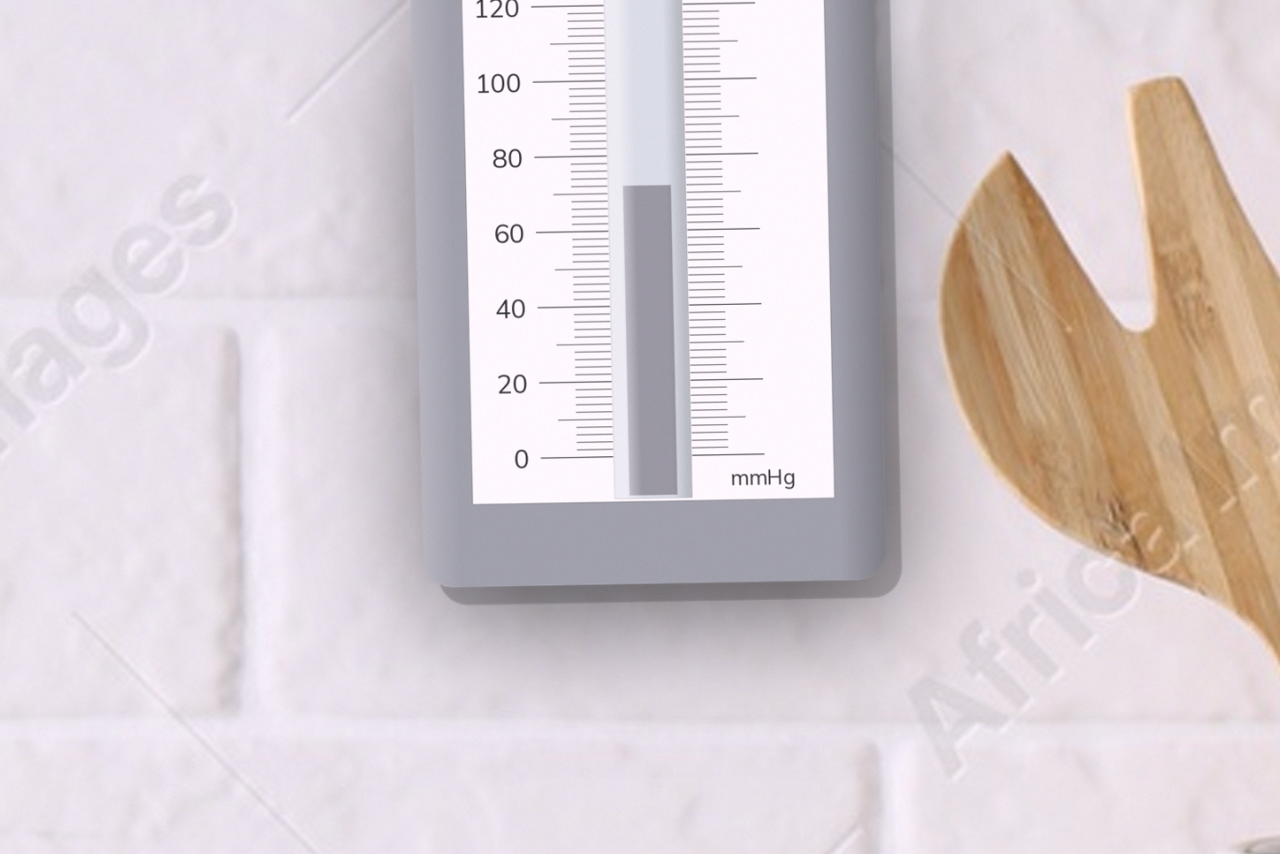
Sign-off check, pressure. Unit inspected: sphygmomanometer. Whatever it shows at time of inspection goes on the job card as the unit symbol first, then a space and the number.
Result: mmHg 72
